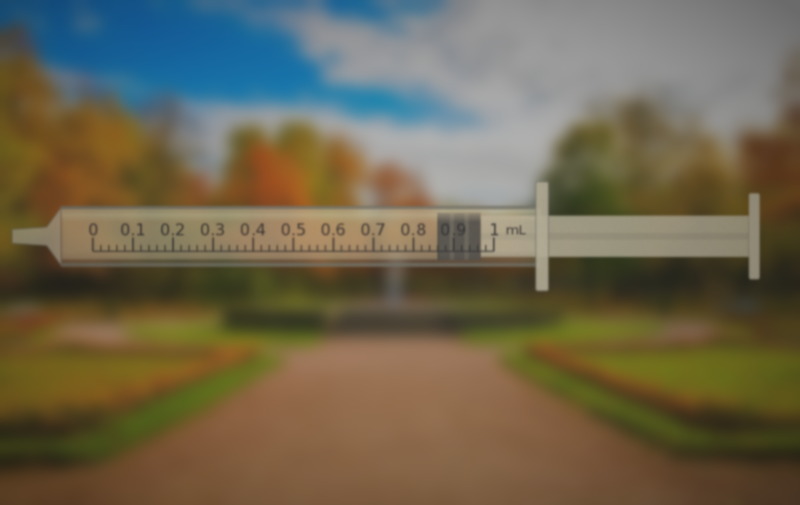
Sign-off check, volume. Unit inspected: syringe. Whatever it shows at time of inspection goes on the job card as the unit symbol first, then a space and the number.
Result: mL 0.86
